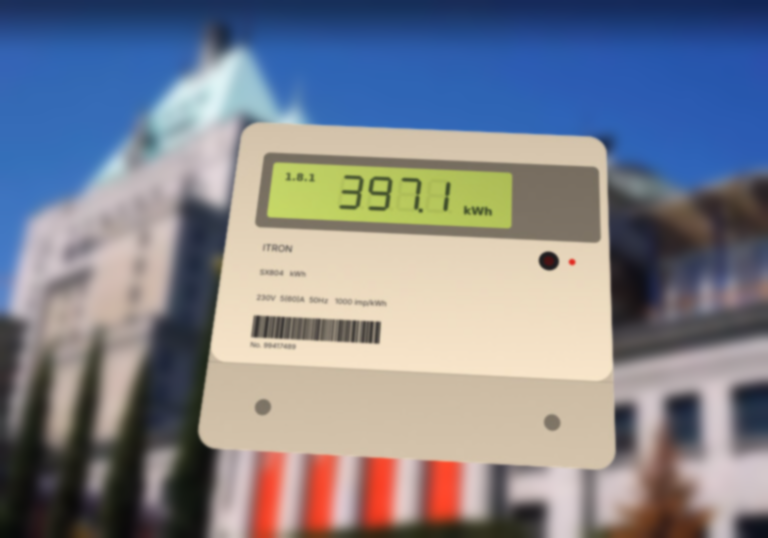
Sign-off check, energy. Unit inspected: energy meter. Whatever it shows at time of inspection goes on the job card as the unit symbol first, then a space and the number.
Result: kWh 397.1
